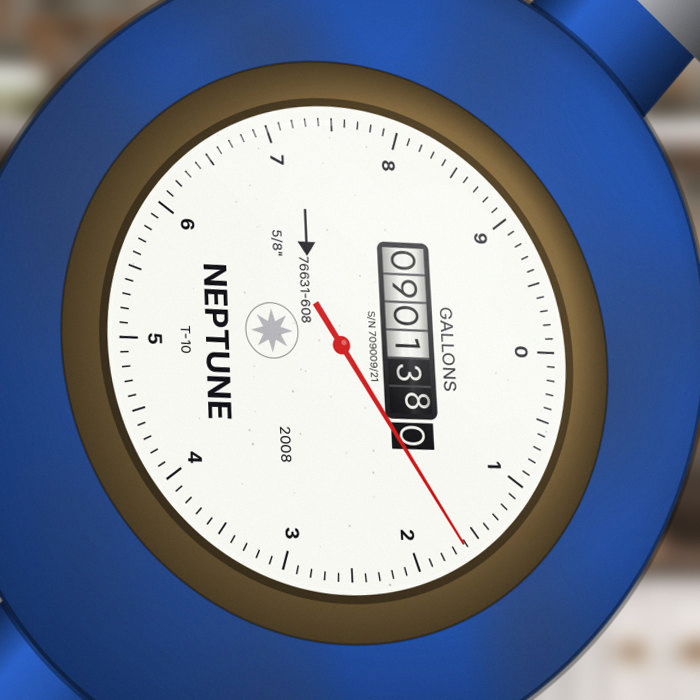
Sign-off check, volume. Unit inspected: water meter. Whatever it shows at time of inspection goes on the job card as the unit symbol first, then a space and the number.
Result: gal 901381.6
